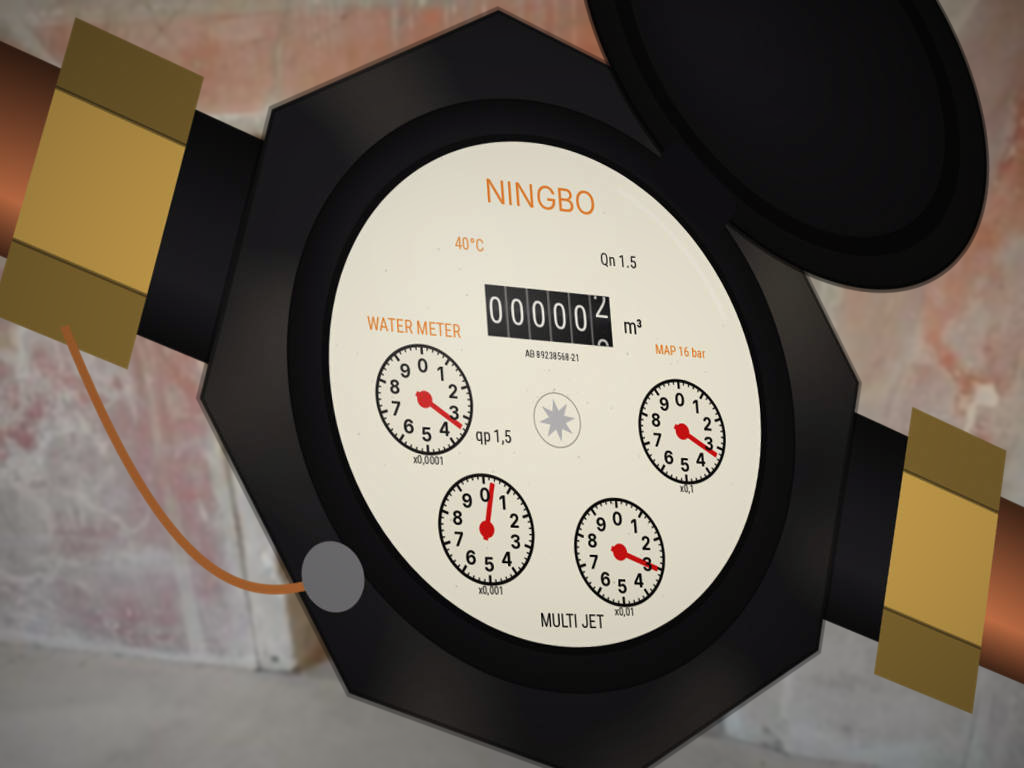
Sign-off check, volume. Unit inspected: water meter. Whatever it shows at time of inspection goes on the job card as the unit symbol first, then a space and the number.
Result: m³ 2.3303
